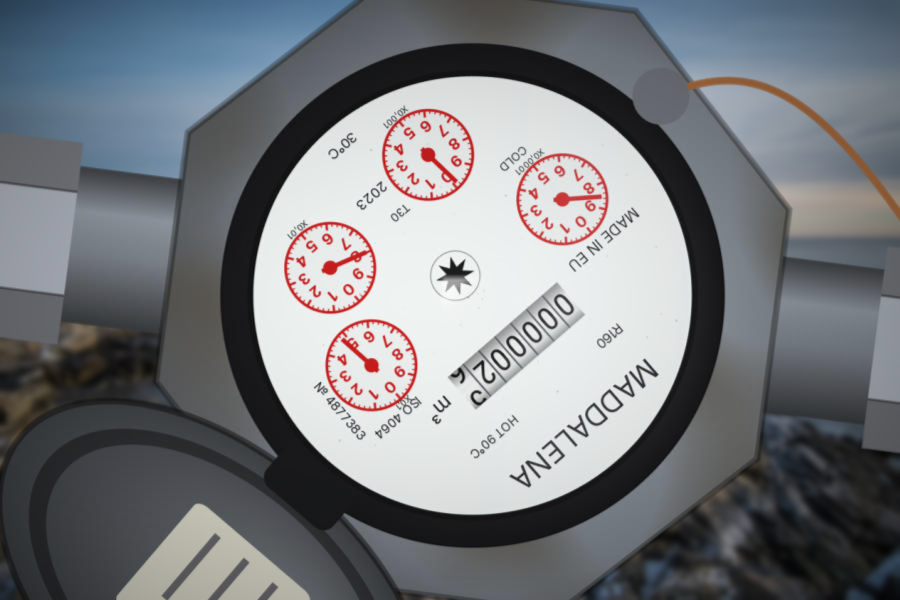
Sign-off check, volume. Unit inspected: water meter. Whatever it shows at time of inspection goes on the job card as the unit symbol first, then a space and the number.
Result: m³ 25.4798
